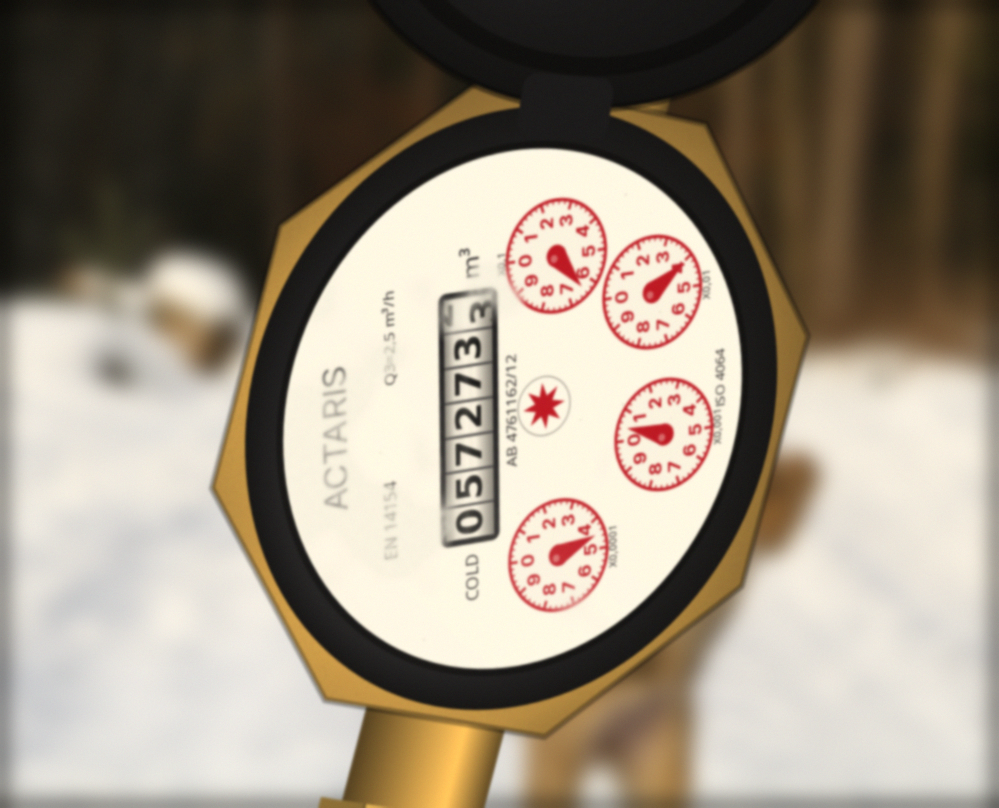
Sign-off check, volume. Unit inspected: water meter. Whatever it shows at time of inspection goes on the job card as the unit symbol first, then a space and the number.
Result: m³ 572732.6404
